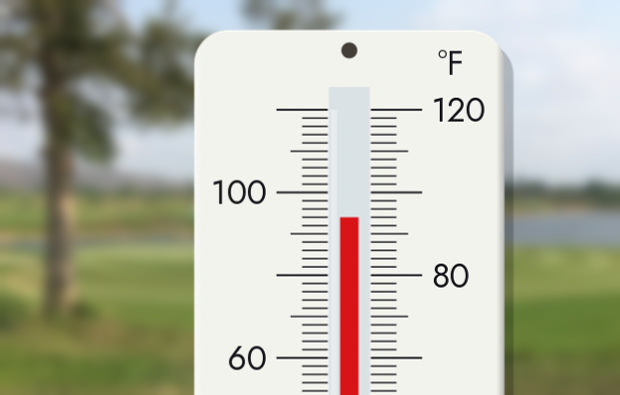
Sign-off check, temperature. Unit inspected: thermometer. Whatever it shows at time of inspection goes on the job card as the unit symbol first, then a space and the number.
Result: °F 94
